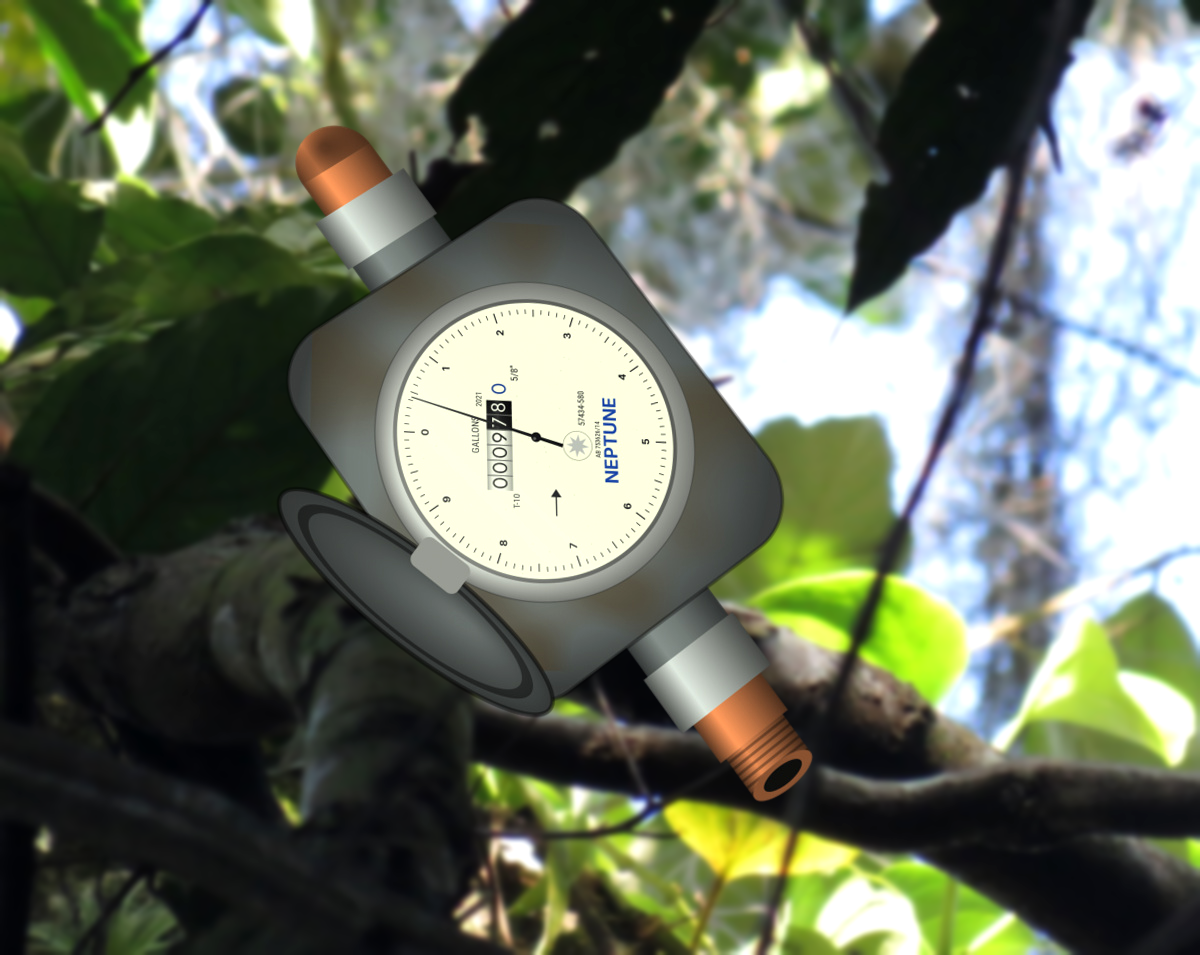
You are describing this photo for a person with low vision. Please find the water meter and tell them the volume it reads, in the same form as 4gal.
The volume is 9780.4gal
